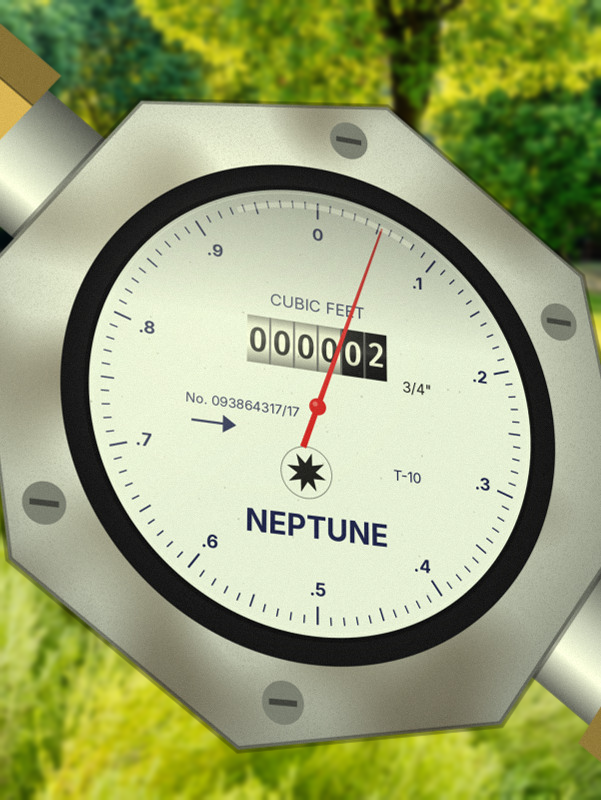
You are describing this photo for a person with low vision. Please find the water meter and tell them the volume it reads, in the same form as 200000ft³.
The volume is 2.05ft³
